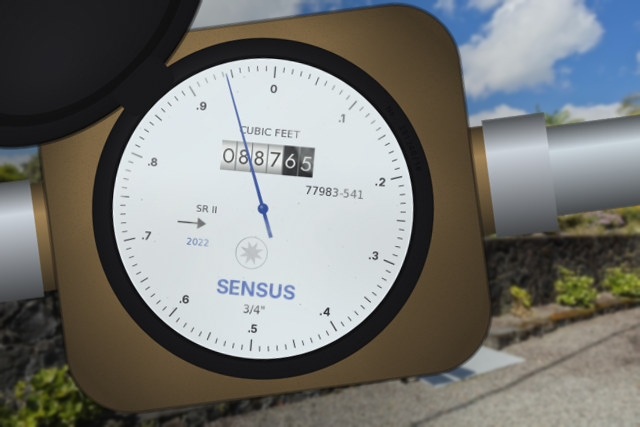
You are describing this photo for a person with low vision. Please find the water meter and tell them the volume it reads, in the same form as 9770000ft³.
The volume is 88764.94ft³
